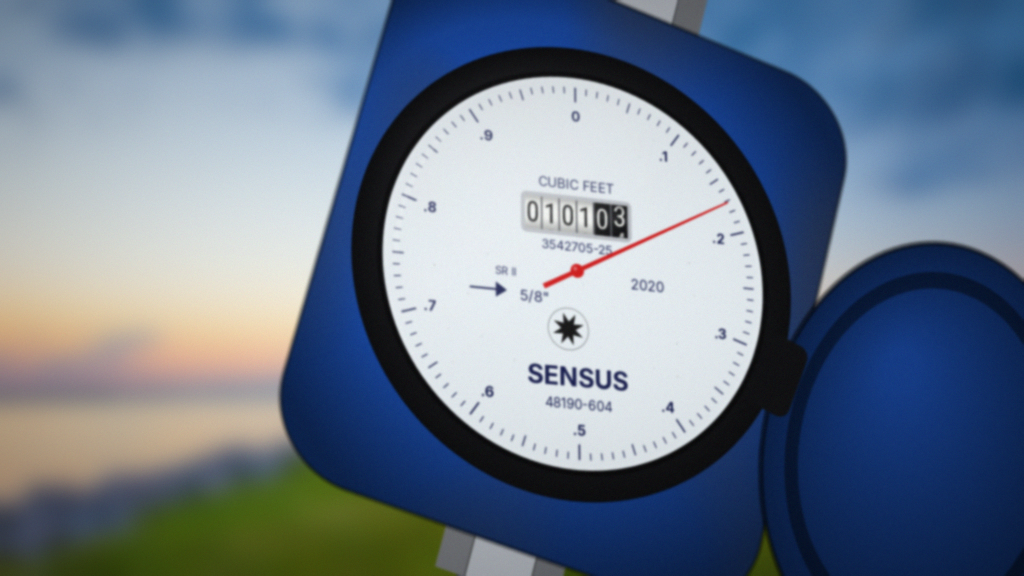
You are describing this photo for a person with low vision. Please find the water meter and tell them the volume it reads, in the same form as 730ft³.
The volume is 10103.17ft³
